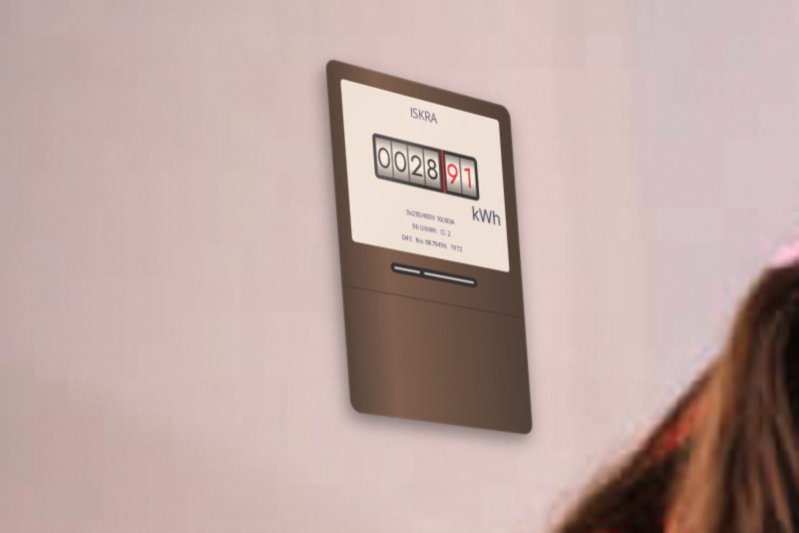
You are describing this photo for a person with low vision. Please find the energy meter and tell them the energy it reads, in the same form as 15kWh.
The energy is 28.91kWh
